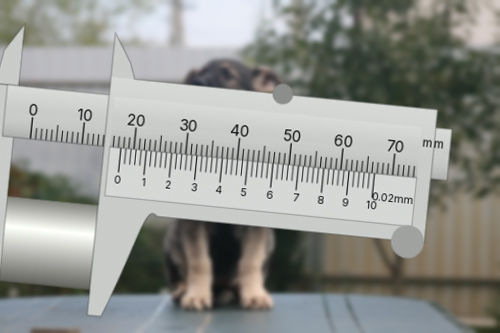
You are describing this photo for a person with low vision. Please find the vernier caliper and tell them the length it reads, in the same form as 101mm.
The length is 17.5mm
